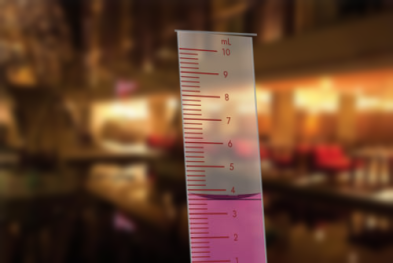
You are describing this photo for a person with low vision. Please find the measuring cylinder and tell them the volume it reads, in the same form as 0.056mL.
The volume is 3.6mL
